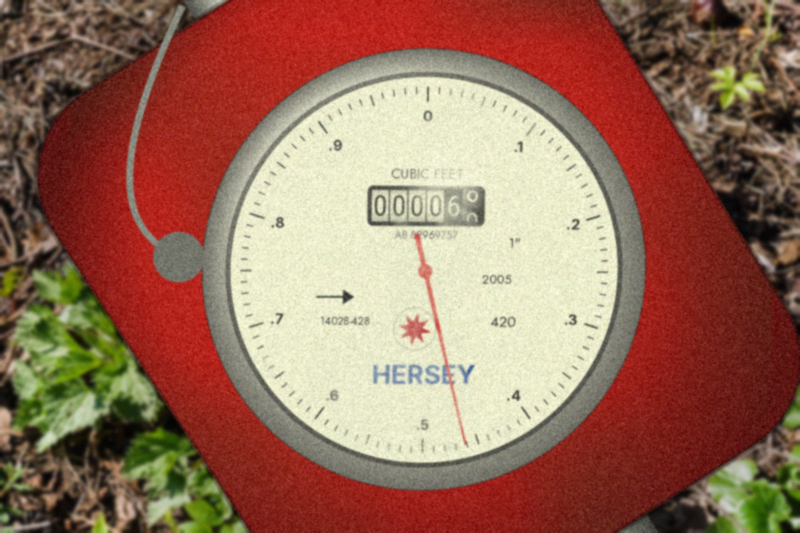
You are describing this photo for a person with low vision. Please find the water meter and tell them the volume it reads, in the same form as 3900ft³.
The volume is 68.46ft³
